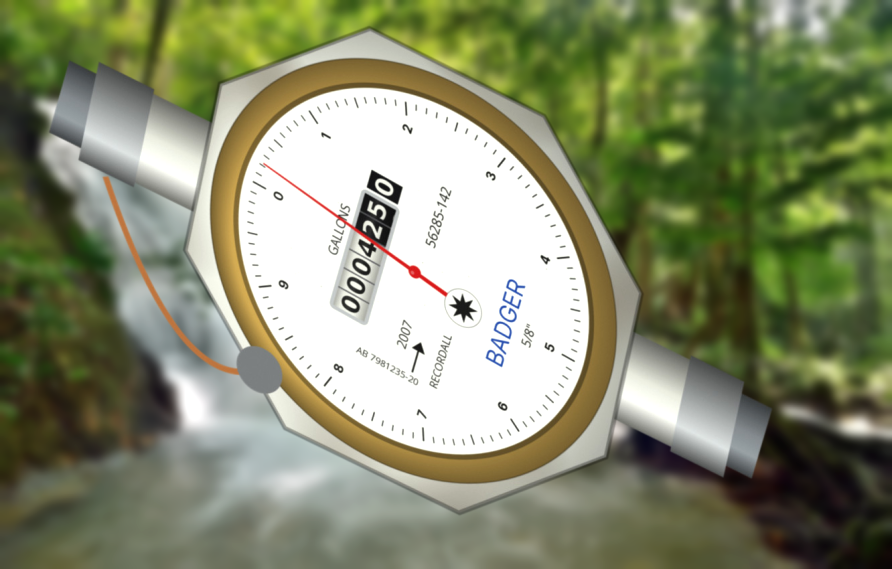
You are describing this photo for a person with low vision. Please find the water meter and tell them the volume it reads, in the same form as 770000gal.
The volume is 4250.2gal
